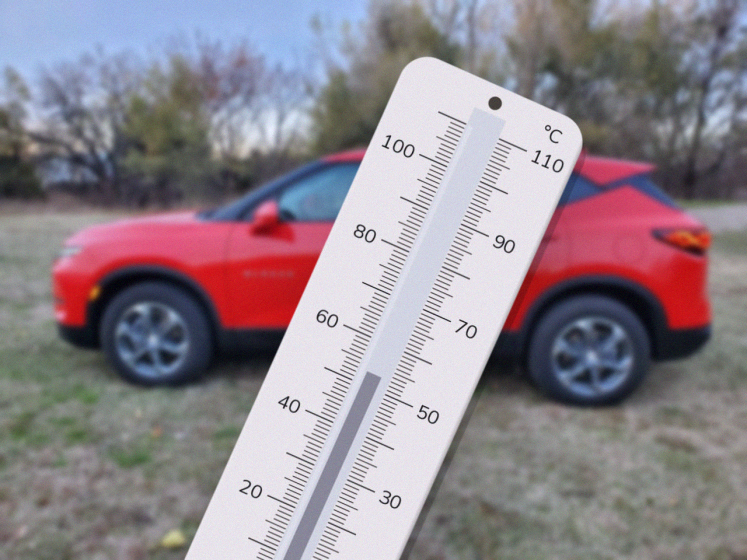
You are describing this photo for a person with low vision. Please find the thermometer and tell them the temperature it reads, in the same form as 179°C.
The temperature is 53°C
